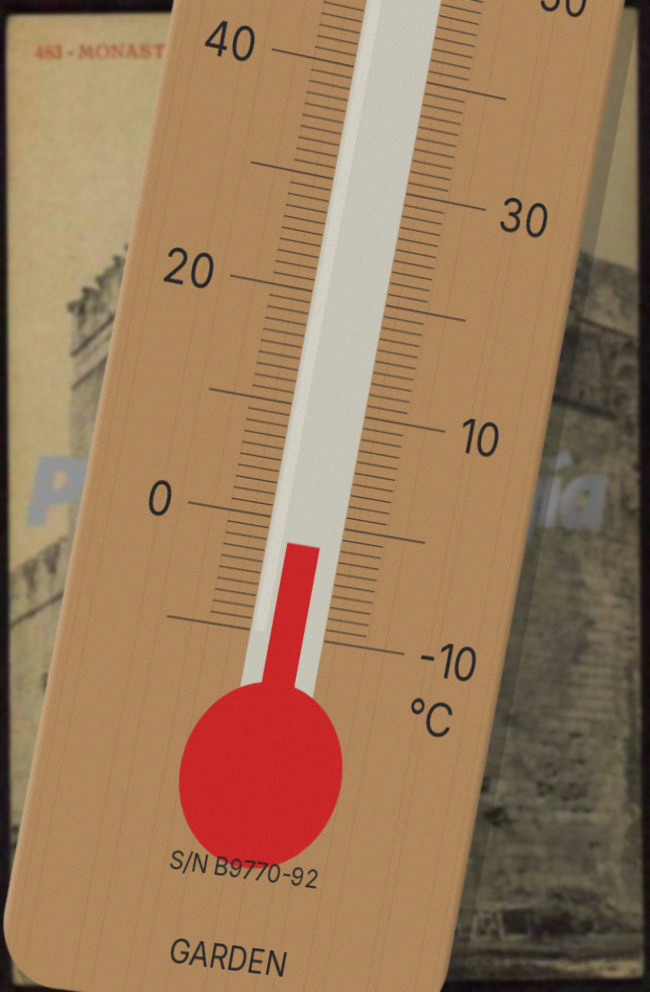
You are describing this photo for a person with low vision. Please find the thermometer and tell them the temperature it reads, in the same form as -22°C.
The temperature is -2°C
